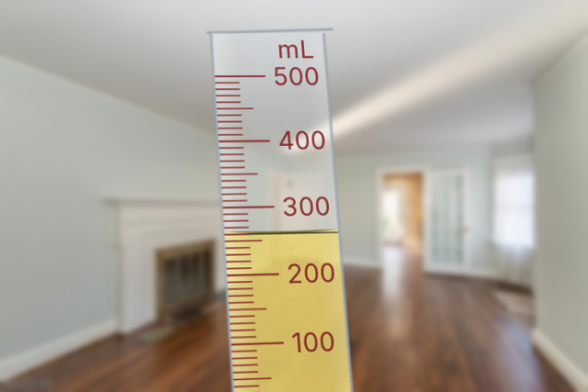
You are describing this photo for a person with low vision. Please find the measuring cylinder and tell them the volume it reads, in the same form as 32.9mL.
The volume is 260mL
